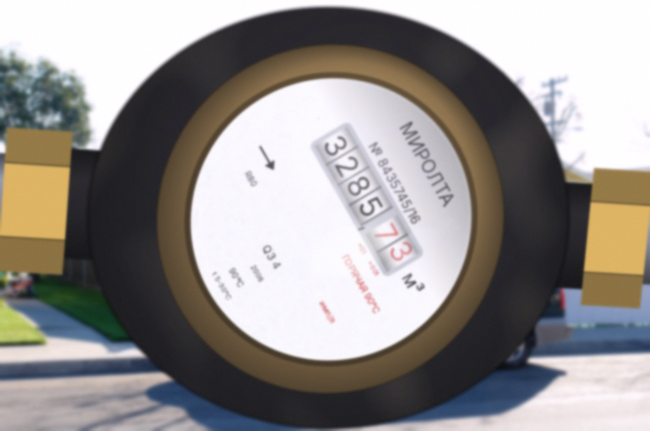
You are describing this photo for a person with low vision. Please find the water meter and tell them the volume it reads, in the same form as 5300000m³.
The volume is 3285.73m³
